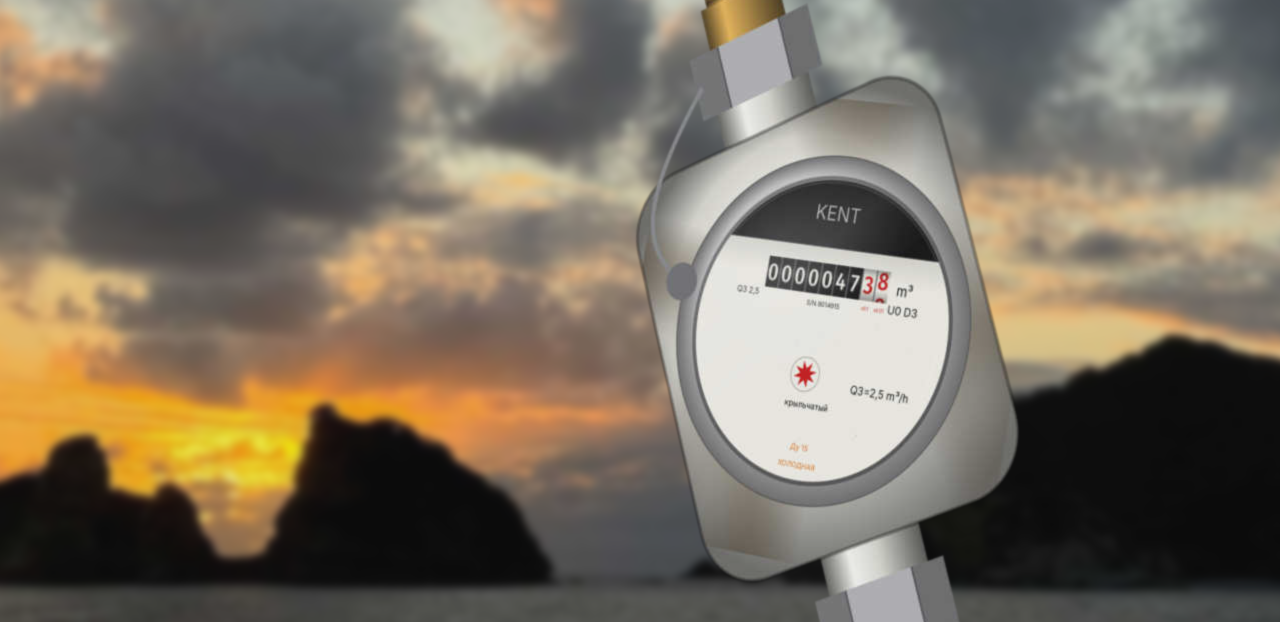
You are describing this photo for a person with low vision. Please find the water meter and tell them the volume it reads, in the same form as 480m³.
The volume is 47.38m³
